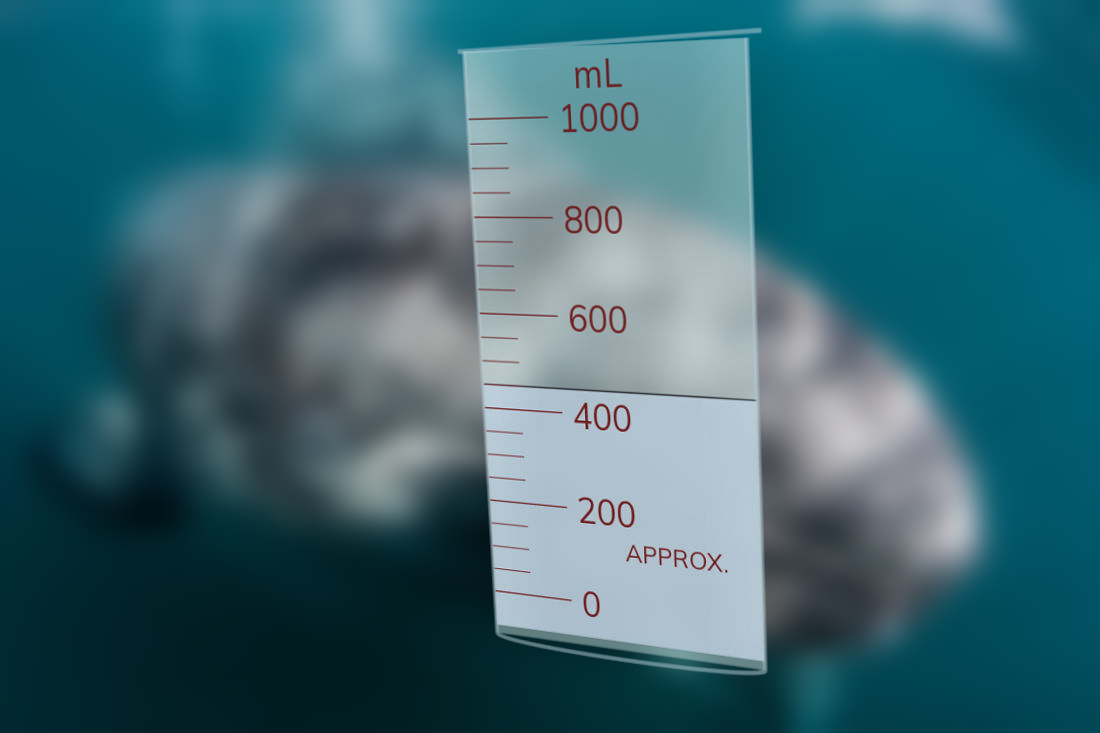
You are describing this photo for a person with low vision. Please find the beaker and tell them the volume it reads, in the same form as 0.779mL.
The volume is 450mL
